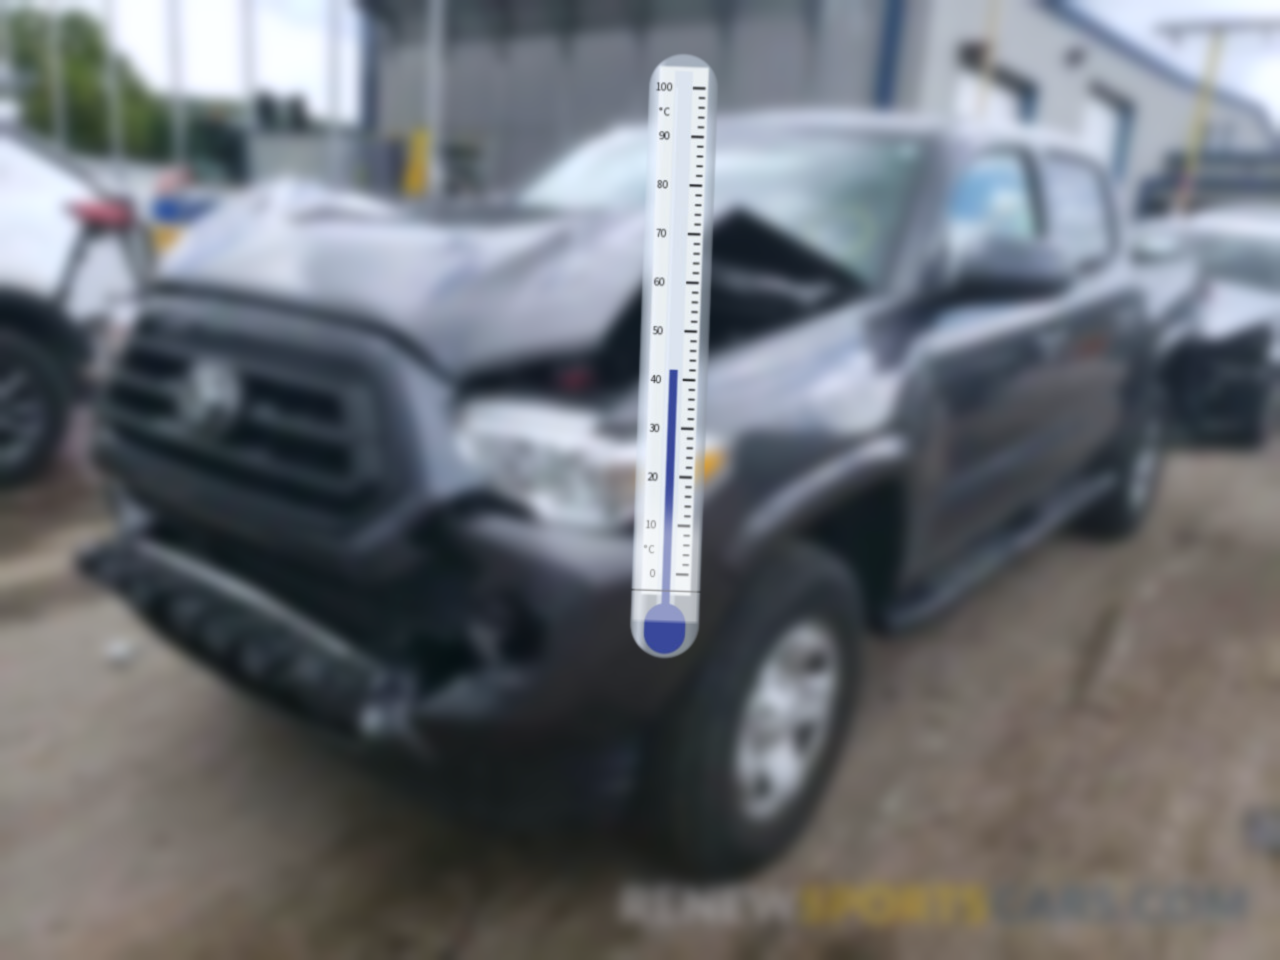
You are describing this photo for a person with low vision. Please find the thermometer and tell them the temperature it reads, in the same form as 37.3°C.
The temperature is 42°C
